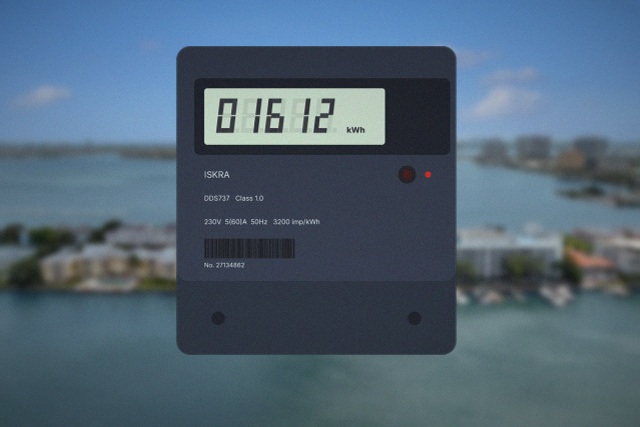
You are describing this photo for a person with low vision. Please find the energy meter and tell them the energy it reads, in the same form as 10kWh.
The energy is 1612kWh
